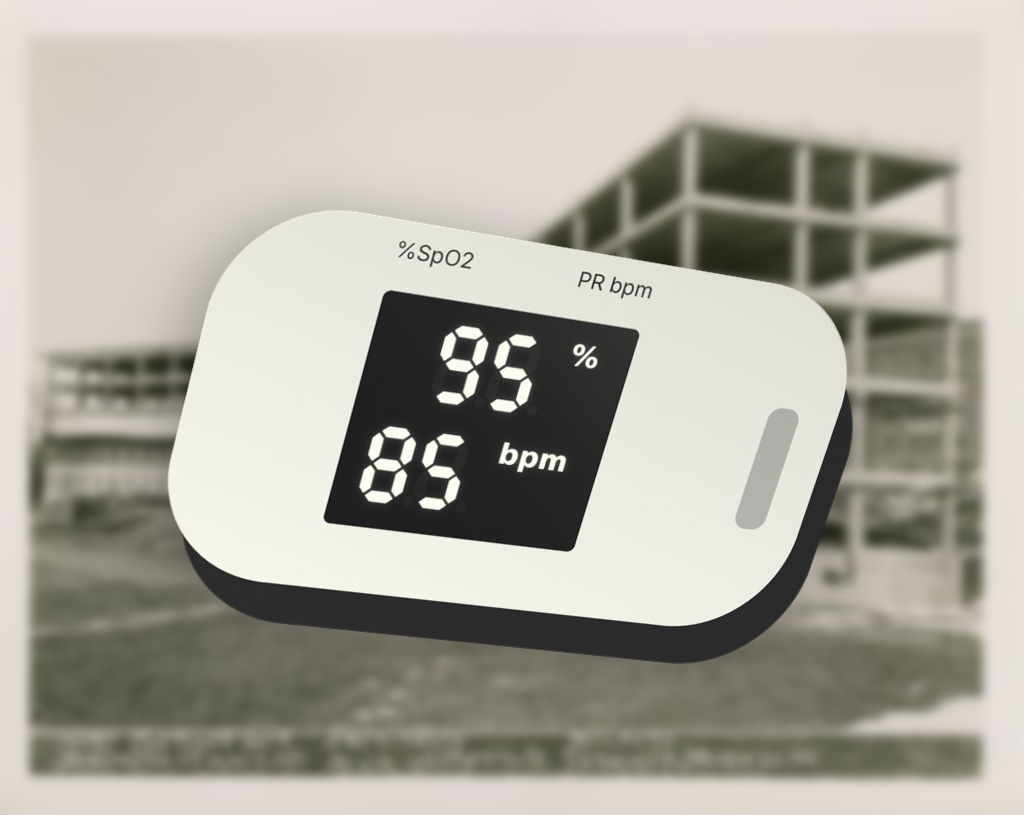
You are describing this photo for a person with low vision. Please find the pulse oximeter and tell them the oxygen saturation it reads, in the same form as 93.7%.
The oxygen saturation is 95%
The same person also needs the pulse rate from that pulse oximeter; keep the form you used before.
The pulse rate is 85bpm
